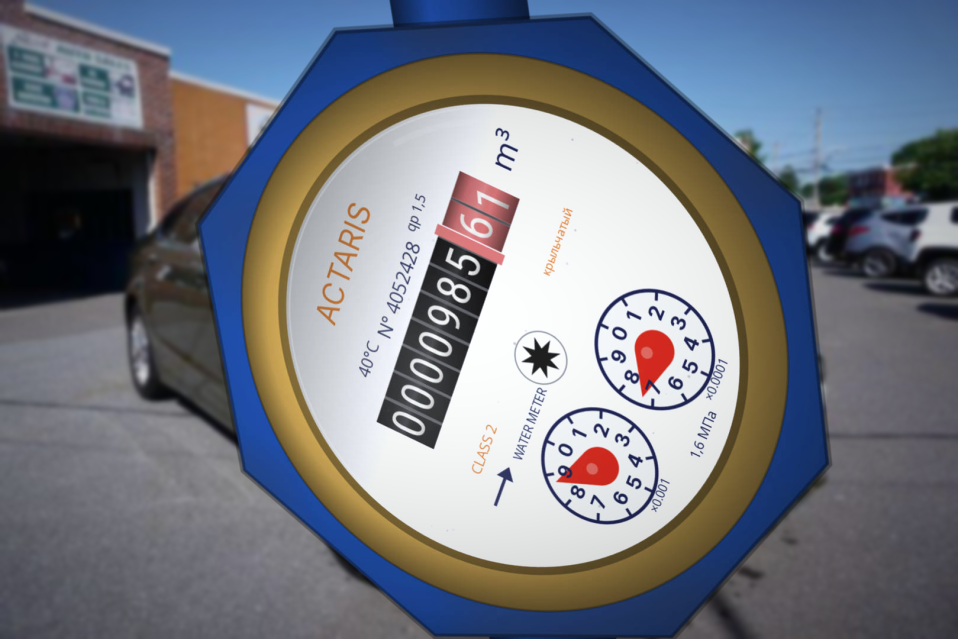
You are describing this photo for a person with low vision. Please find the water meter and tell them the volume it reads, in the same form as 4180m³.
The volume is 985.6087m³
